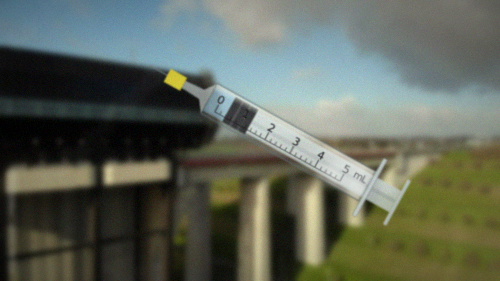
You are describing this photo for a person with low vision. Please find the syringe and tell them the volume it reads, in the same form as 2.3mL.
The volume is 0.4mL
